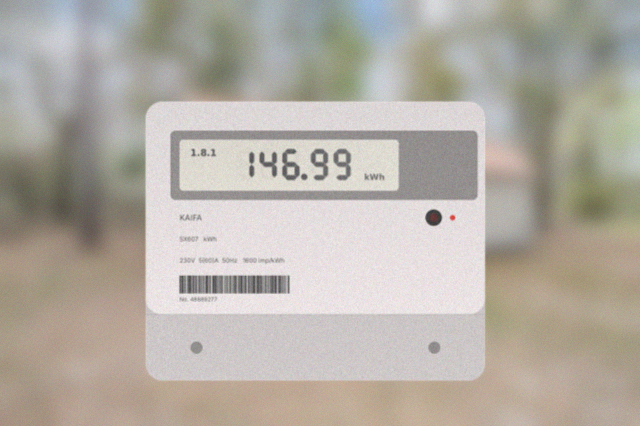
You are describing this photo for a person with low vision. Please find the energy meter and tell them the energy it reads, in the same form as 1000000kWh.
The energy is 146.99kWh
